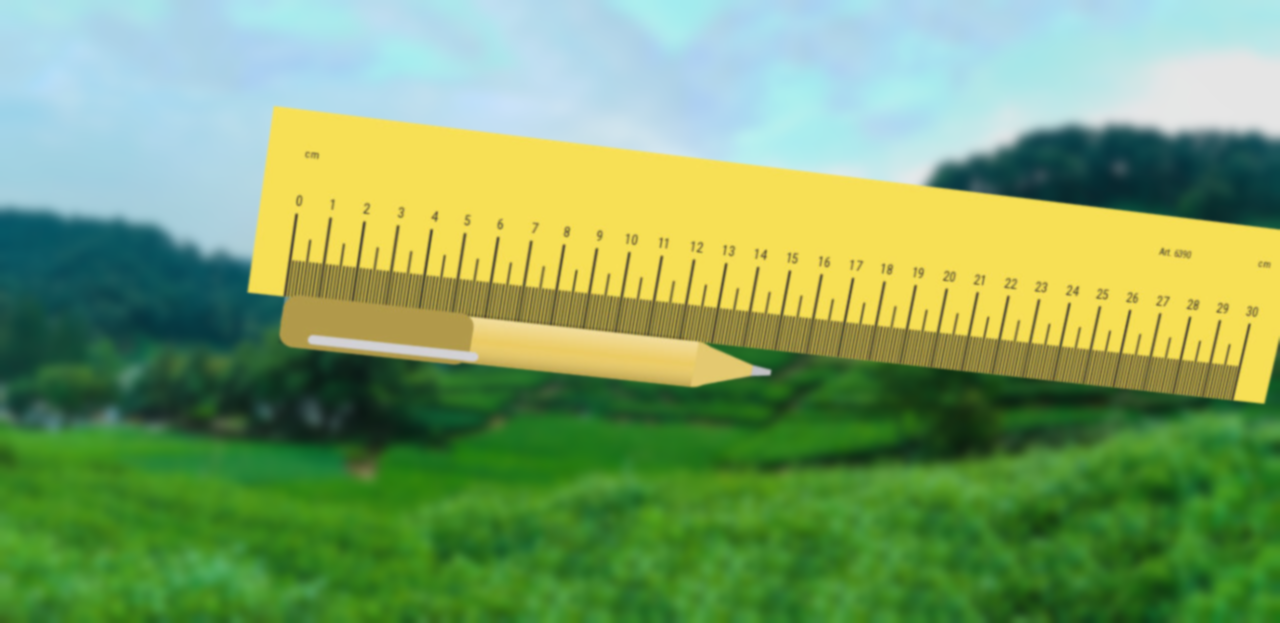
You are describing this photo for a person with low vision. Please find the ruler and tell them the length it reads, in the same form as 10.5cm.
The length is 15cm
